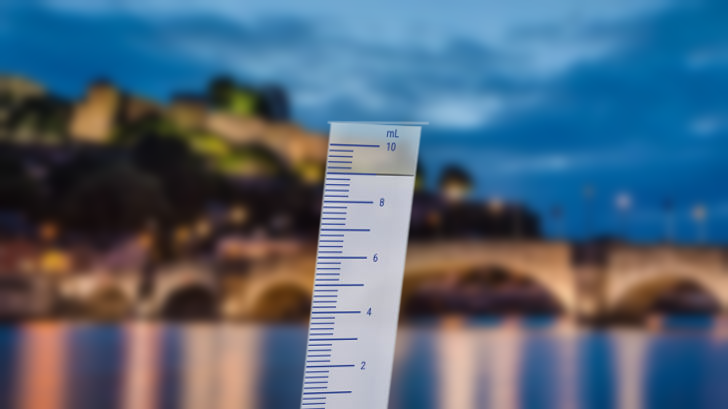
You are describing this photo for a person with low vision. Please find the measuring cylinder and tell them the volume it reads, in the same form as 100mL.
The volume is 9mL
